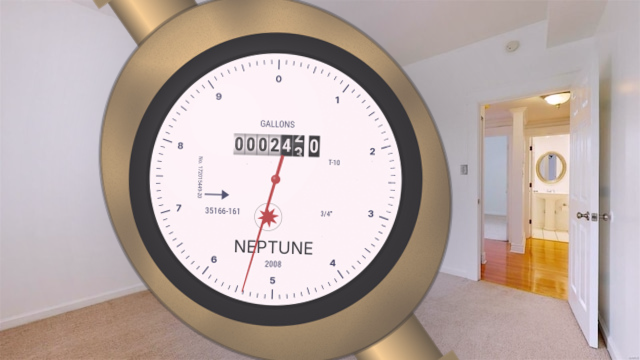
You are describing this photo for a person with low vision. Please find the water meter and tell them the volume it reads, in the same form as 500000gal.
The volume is 2425.4gal
